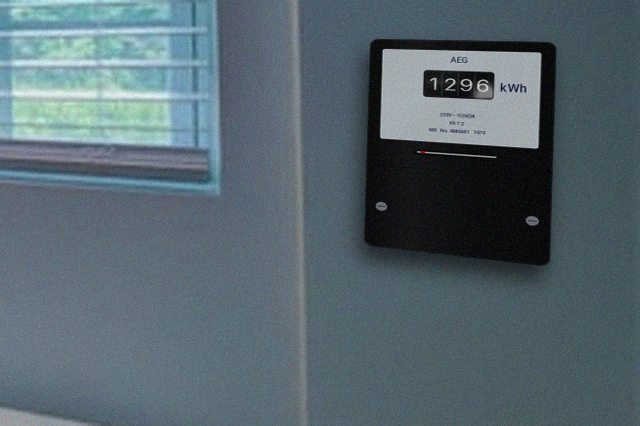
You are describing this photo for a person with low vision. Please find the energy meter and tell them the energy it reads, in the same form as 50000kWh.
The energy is 1296kWh
